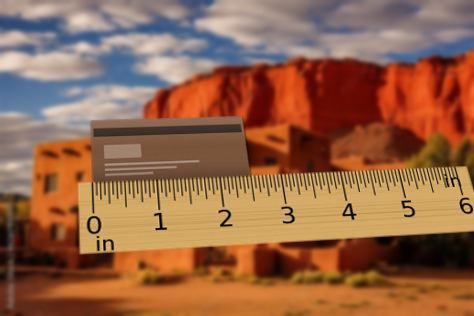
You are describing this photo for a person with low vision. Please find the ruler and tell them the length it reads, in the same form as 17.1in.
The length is 2.5in
